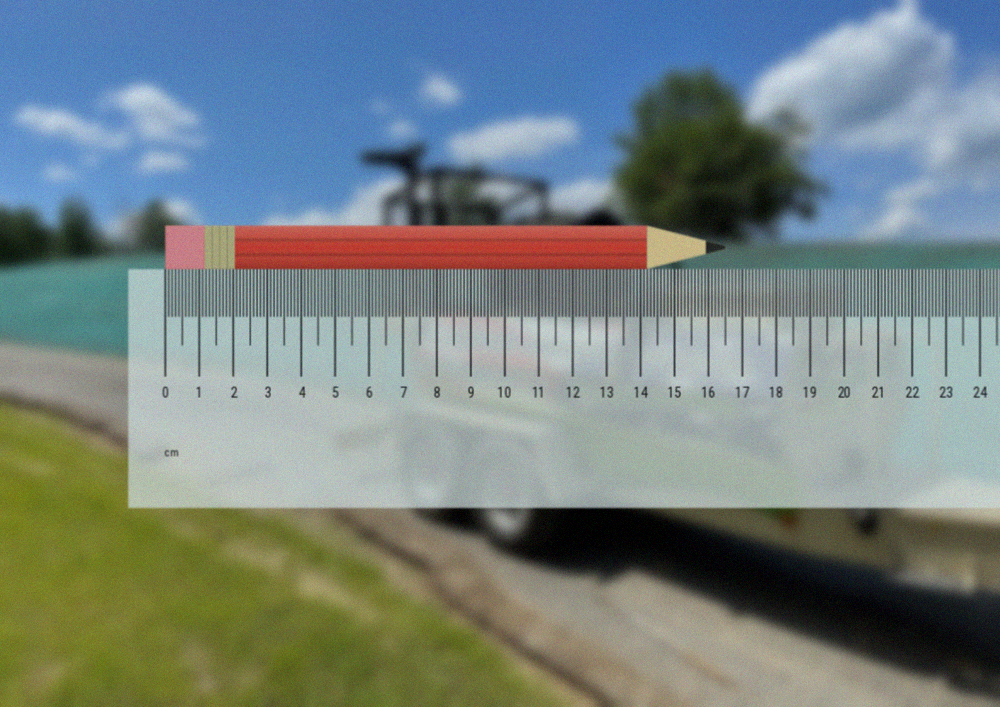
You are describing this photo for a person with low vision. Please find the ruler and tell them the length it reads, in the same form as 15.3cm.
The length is 16.5cm
